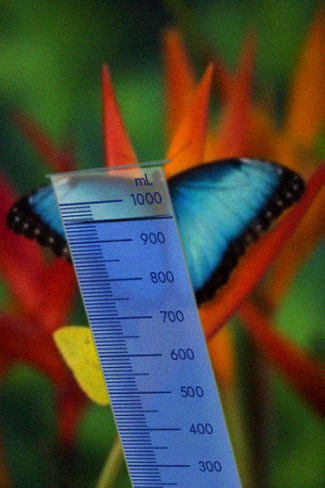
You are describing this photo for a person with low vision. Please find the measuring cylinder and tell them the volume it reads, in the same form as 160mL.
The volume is 950mL
